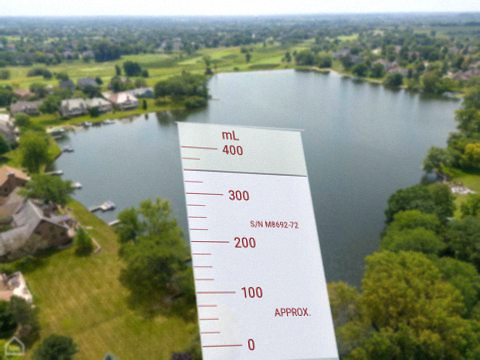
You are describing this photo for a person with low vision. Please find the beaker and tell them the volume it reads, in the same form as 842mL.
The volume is 350mL
